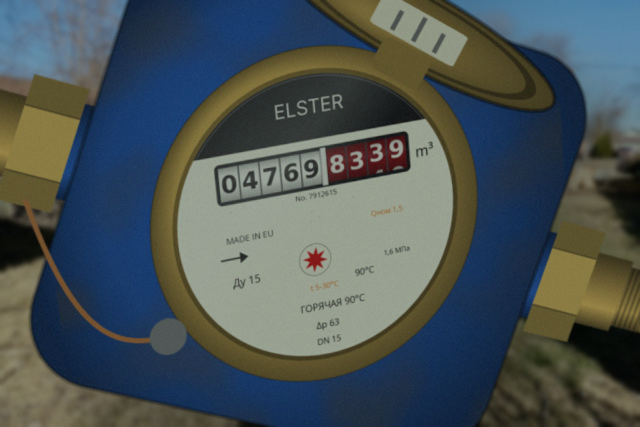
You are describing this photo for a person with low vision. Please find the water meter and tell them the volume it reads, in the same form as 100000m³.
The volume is 4769.8339m³
